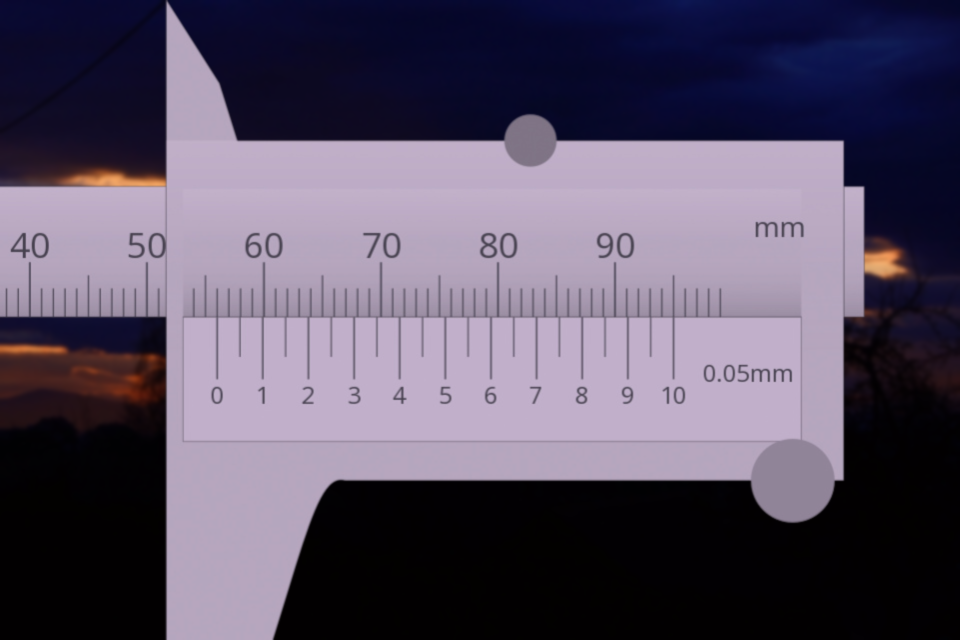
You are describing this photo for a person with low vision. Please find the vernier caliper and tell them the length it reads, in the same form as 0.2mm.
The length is 56.0mm
